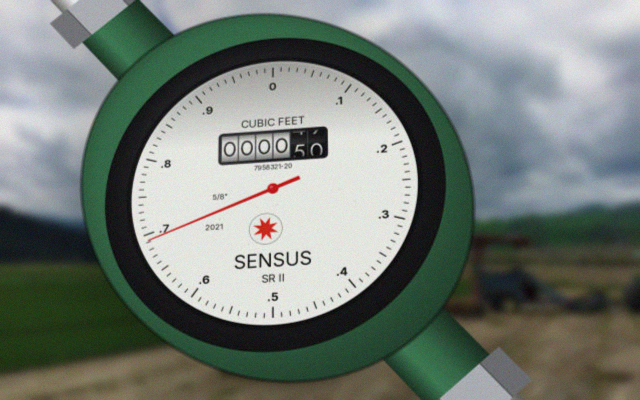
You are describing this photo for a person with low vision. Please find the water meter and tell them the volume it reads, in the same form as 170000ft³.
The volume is 49.69ft³
